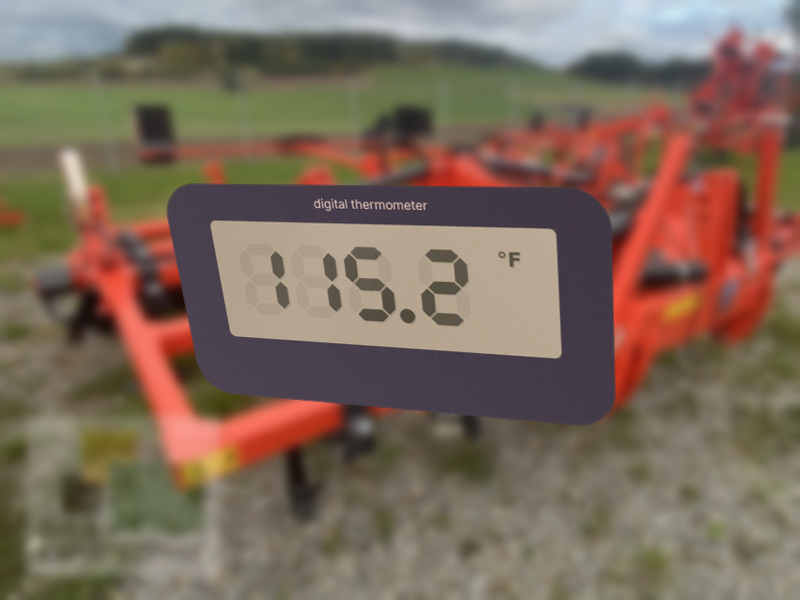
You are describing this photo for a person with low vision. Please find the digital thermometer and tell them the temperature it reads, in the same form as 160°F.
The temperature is 115.2°F
